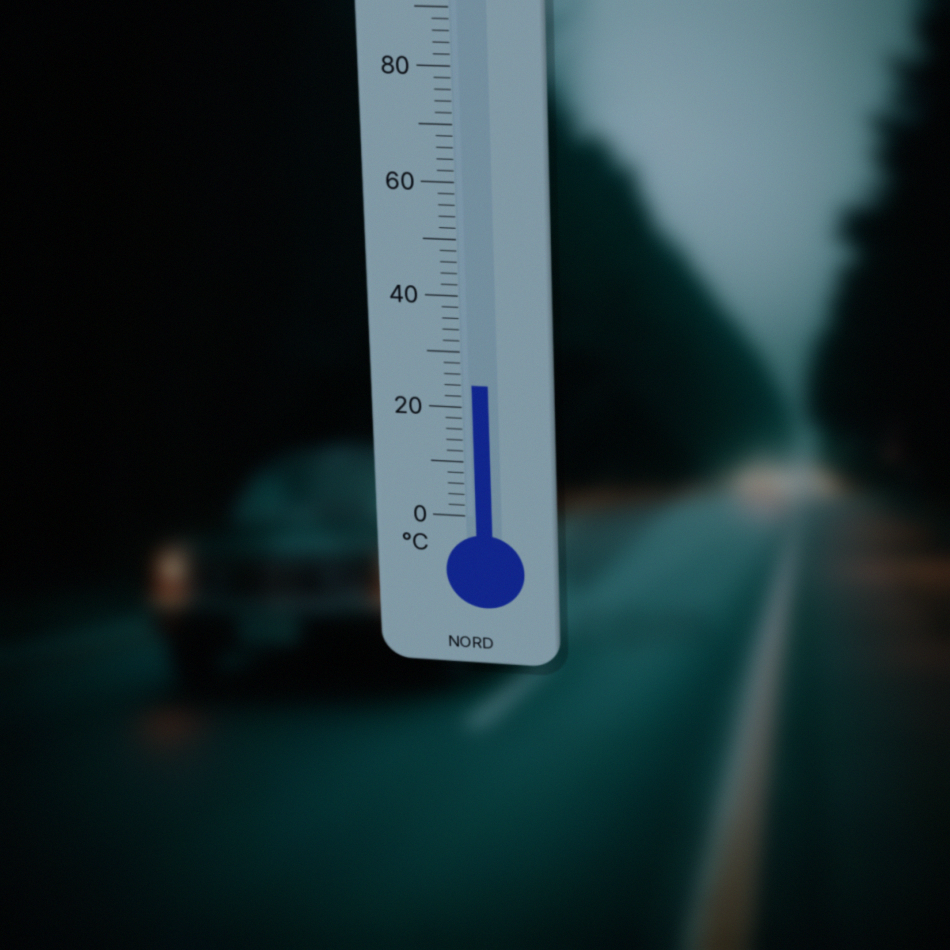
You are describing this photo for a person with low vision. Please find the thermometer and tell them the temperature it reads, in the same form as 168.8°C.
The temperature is 24°C
